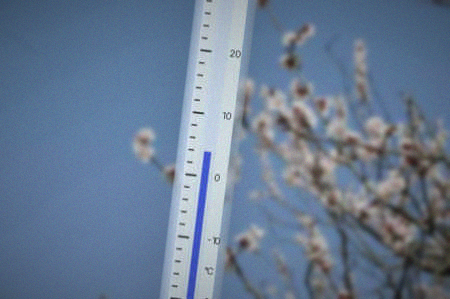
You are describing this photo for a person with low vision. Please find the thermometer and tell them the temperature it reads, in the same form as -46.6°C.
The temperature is 4°C
